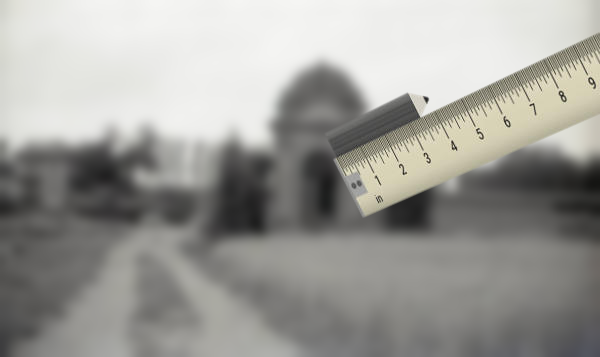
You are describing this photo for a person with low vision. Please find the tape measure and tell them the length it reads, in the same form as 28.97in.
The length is 4in
